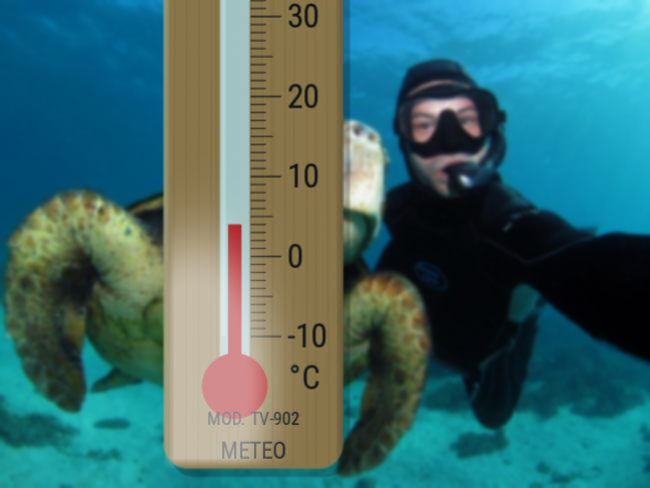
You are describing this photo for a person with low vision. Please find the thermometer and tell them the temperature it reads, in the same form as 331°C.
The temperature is 4°C
